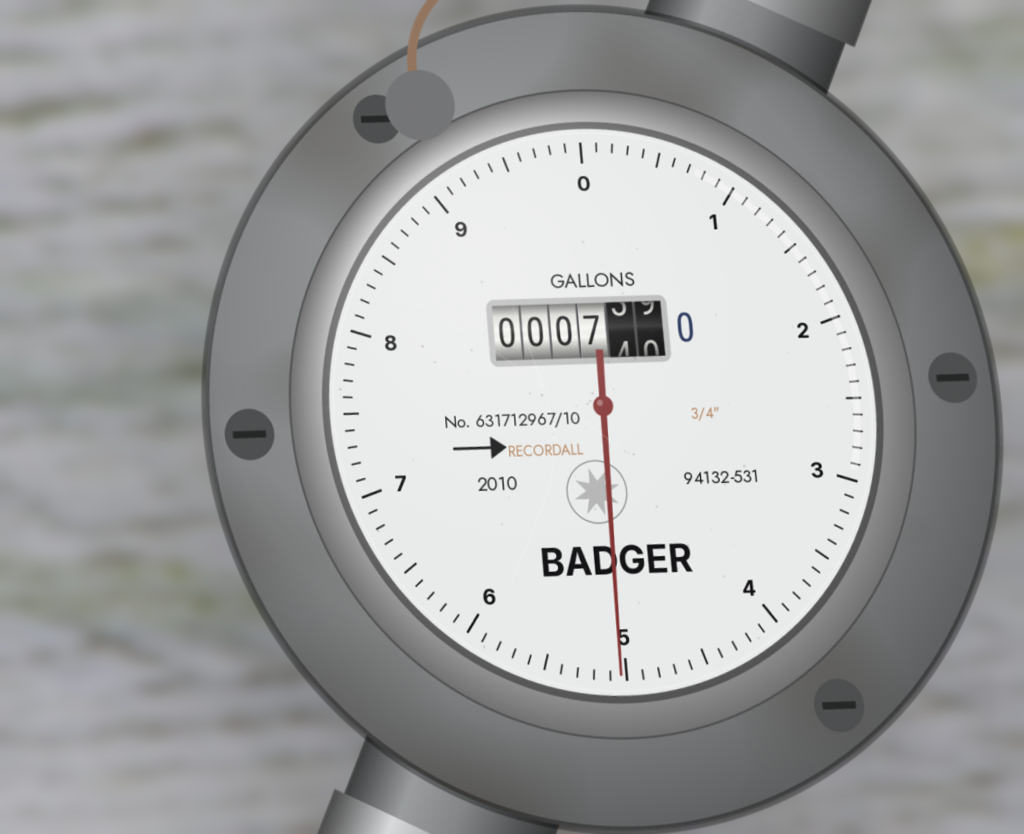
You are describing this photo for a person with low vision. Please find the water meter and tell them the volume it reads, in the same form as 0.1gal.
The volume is 7395.0gal
